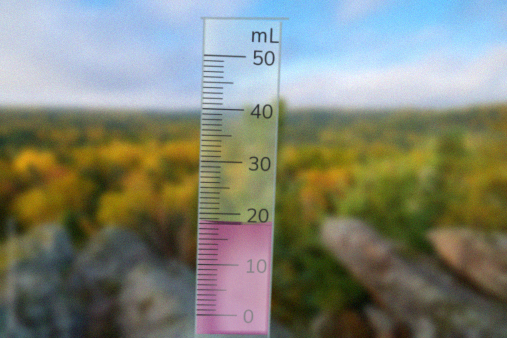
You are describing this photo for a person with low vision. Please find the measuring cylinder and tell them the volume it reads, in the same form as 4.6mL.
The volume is 18mL
